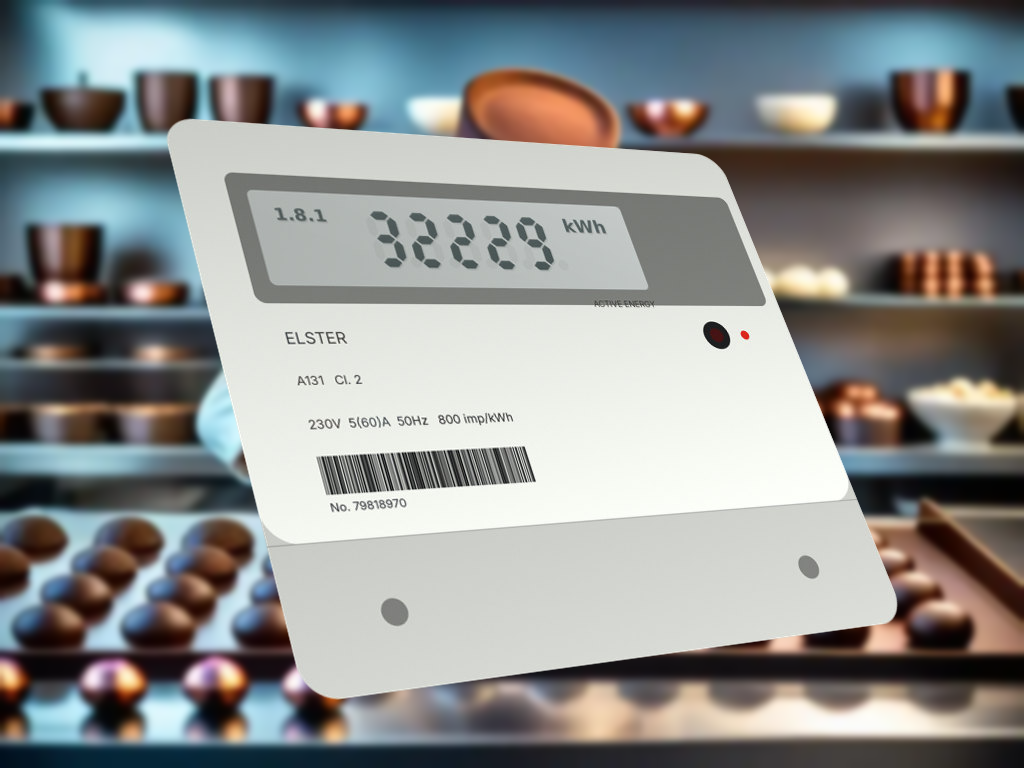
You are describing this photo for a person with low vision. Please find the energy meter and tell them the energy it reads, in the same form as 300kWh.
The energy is 32229kWh
